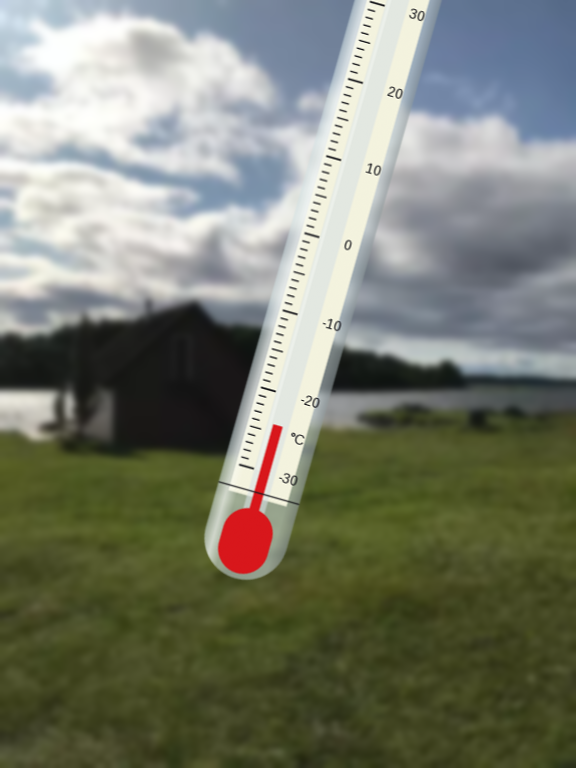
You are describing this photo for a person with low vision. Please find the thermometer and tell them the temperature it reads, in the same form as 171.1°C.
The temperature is -24°C
